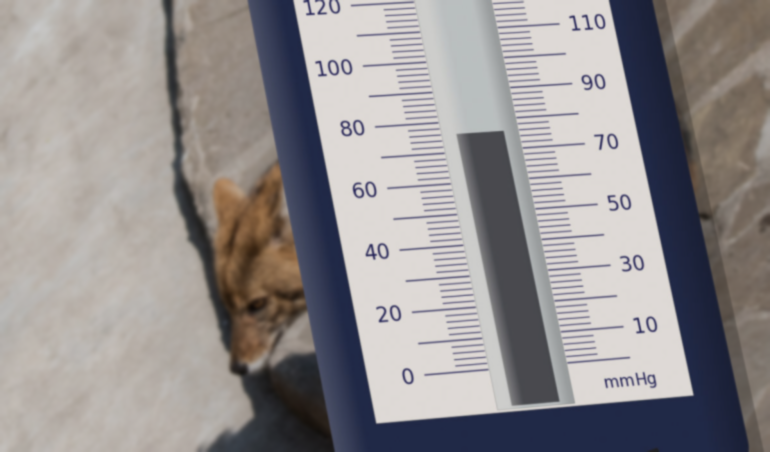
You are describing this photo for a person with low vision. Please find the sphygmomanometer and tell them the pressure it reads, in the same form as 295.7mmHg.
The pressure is 76mmHg
